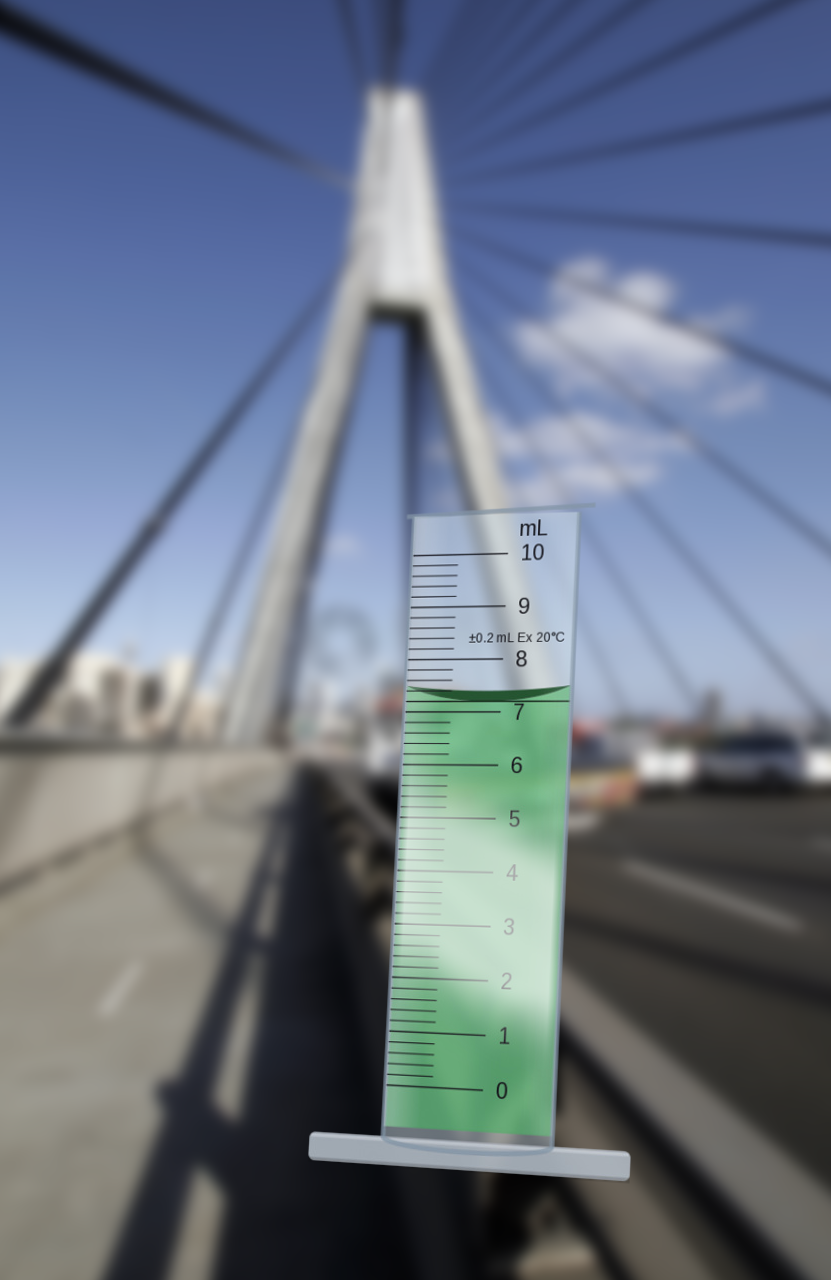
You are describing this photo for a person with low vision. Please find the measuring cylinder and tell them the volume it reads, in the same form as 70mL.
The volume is 7.2mL
